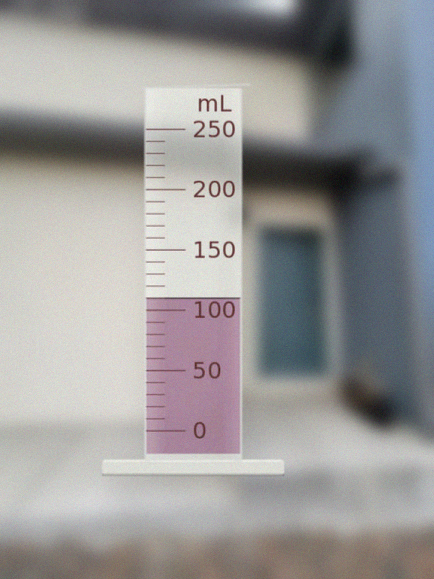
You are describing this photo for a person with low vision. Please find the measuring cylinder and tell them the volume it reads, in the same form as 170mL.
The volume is 110mL
